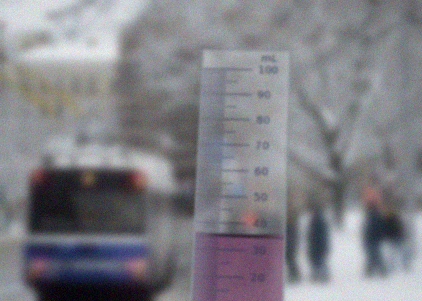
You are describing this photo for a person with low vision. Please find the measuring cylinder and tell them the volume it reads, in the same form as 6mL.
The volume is 35mL
